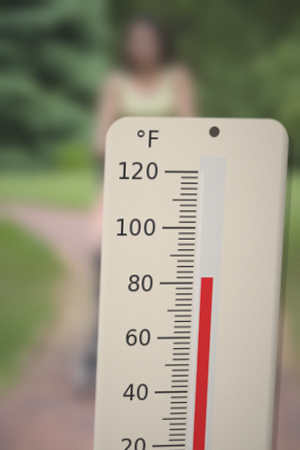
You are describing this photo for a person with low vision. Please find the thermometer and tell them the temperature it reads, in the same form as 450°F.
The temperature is 82°F
